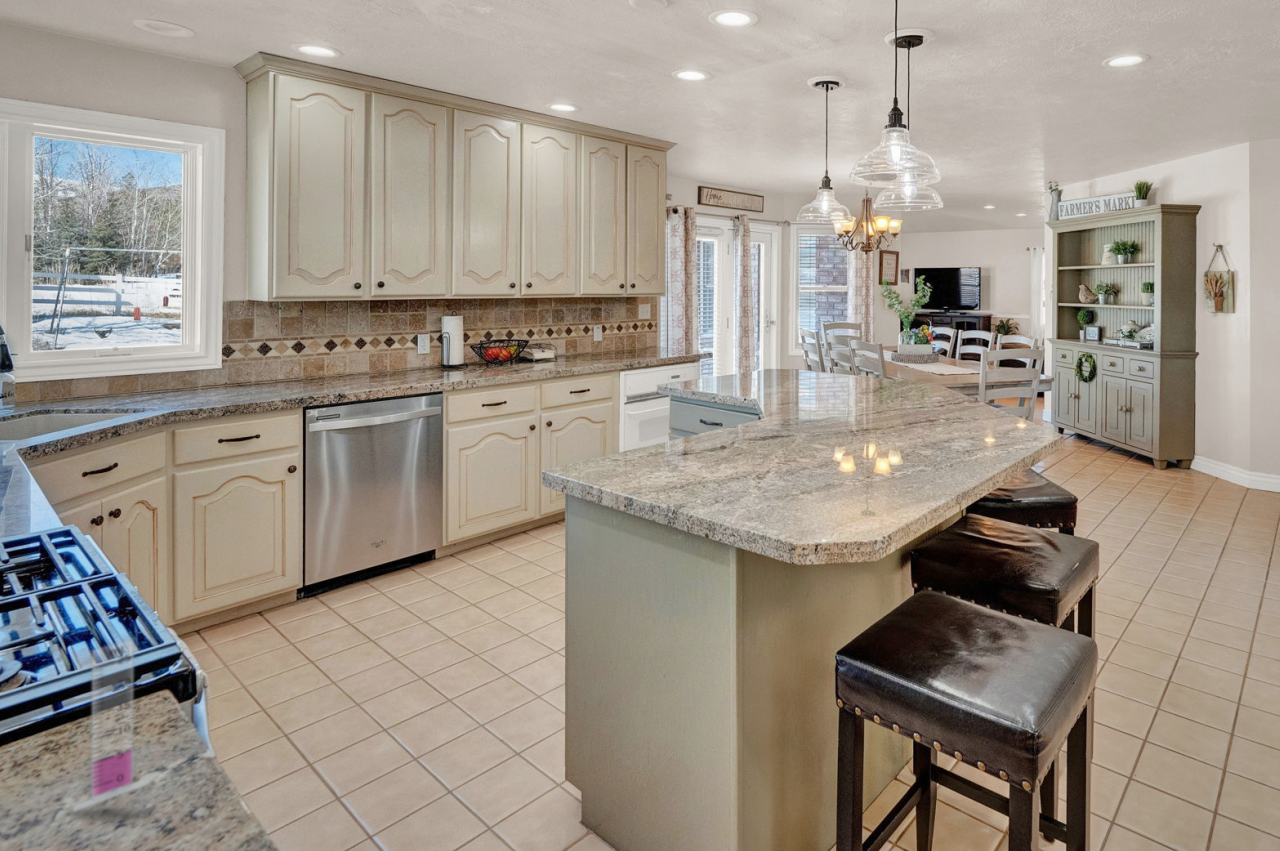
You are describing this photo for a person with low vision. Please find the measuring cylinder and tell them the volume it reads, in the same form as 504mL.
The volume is 5mL
